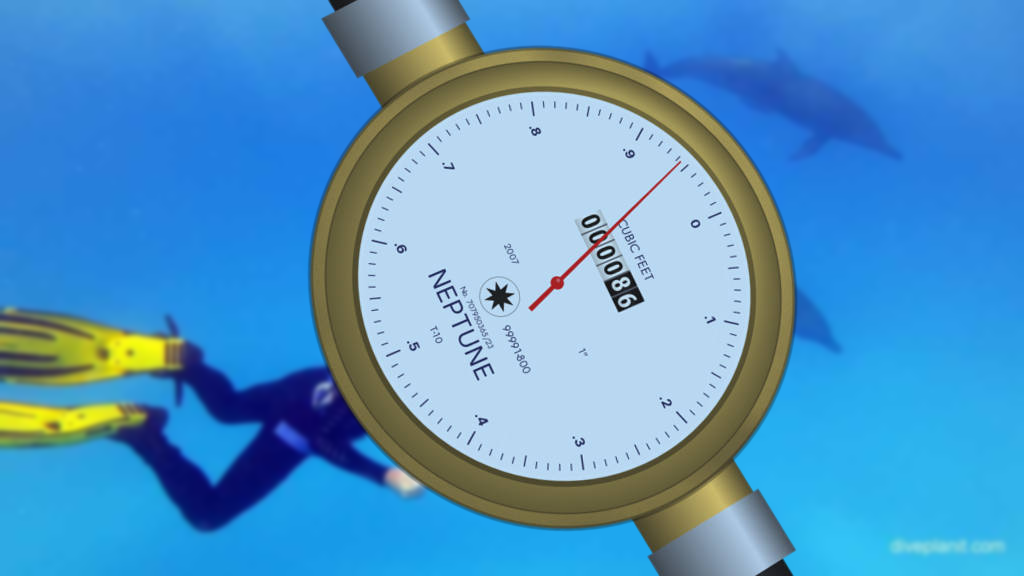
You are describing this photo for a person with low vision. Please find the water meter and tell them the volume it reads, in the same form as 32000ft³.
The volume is 85.94ft³
